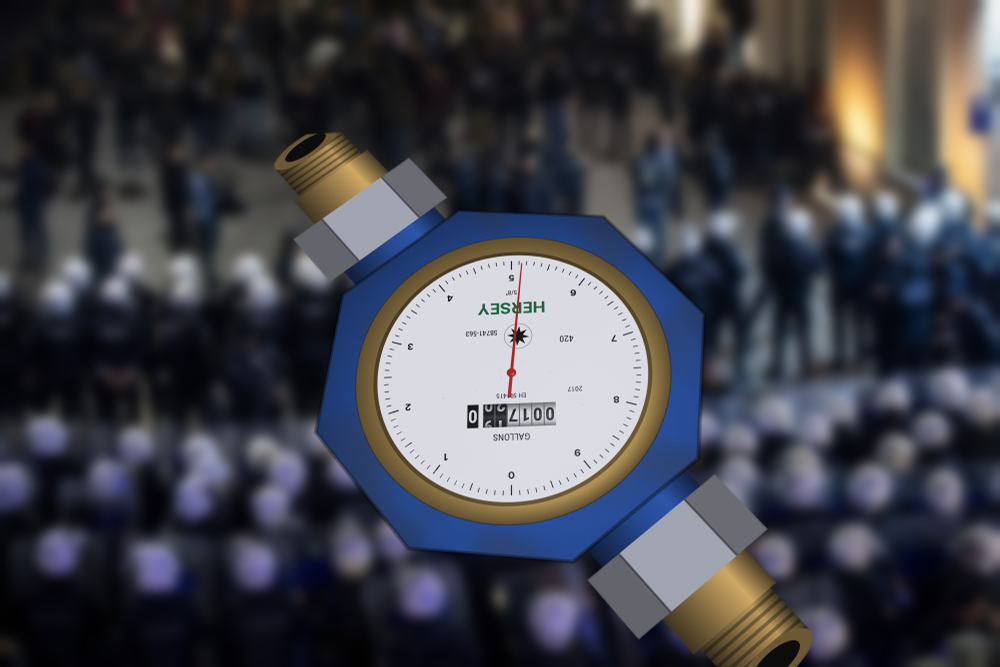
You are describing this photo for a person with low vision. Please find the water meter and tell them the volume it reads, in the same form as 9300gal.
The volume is 17195.1gal
